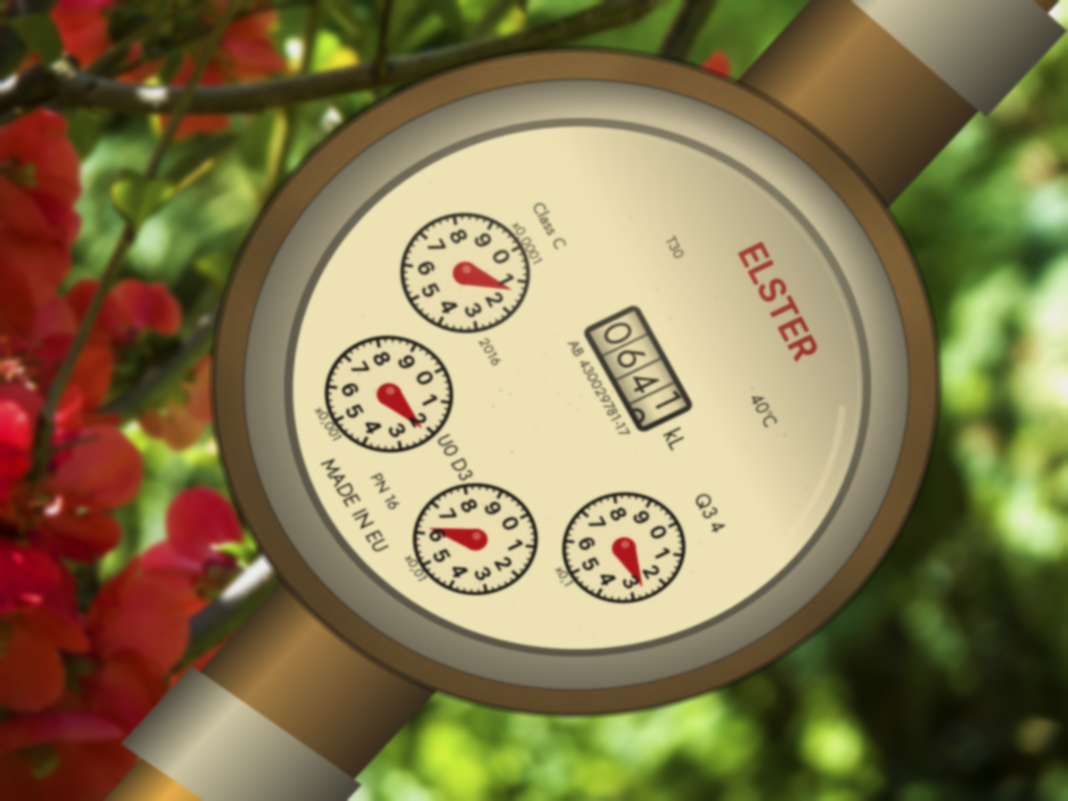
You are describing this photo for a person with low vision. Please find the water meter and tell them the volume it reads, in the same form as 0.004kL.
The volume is 641.2621kL
